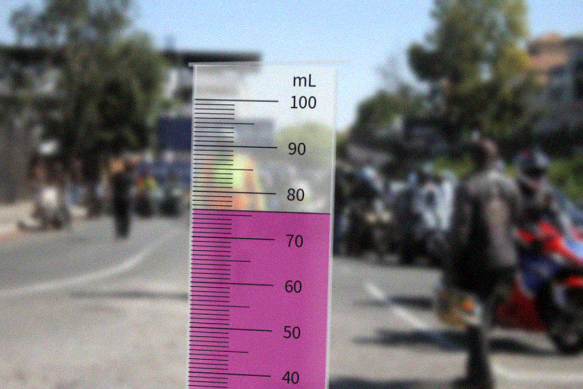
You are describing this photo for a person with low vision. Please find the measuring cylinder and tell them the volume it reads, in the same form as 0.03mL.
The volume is 76mL
